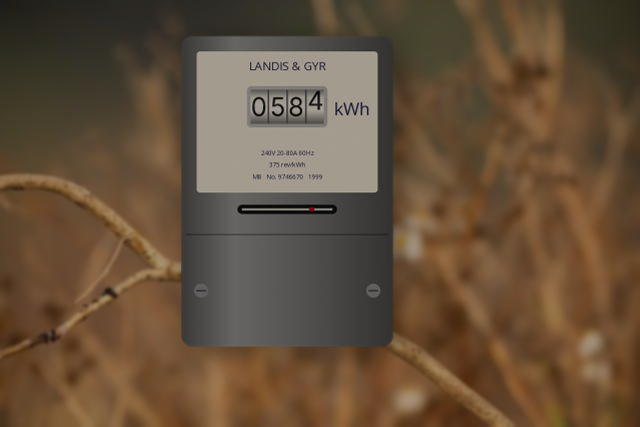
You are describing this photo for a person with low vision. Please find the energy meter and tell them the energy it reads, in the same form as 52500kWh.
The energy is 584kWh
